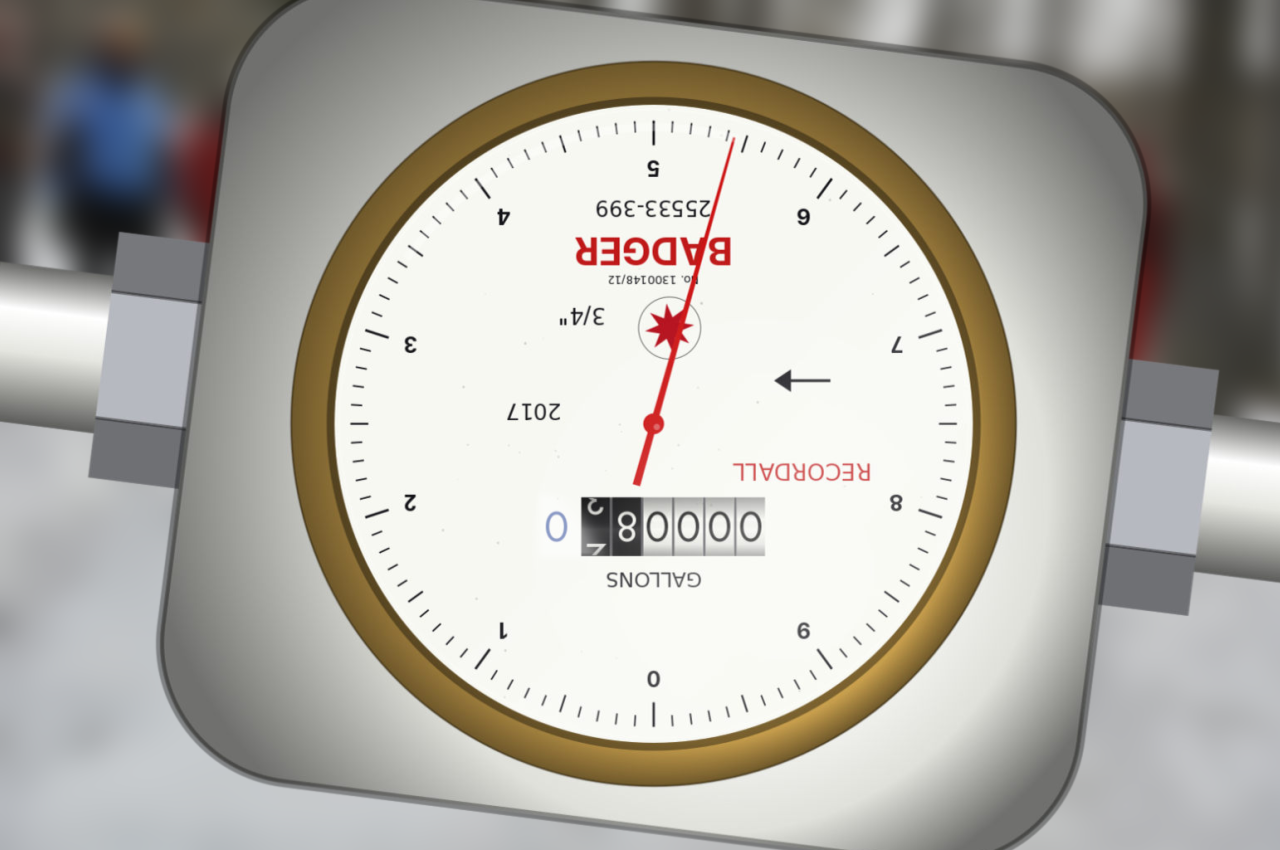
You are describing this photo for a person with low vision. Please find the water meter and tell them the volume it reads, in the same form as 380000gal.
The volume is 825.4gal
